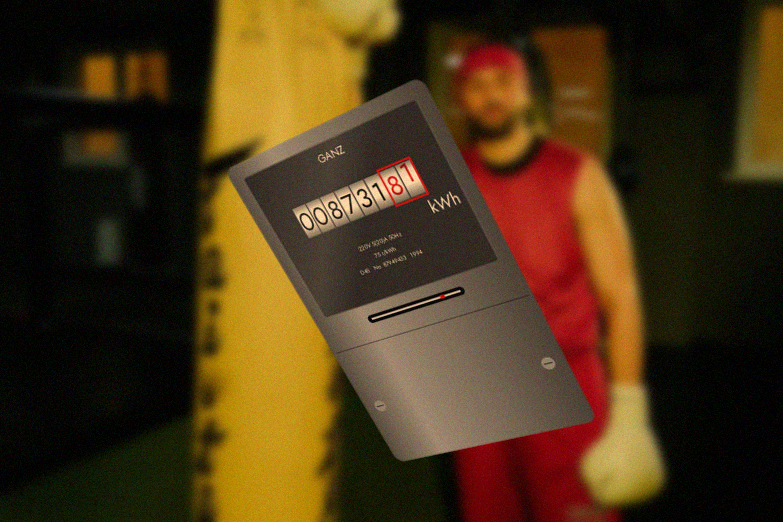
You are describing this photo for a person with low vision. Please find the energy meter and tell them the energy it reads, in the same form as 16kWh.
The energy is 8731.81kWh
